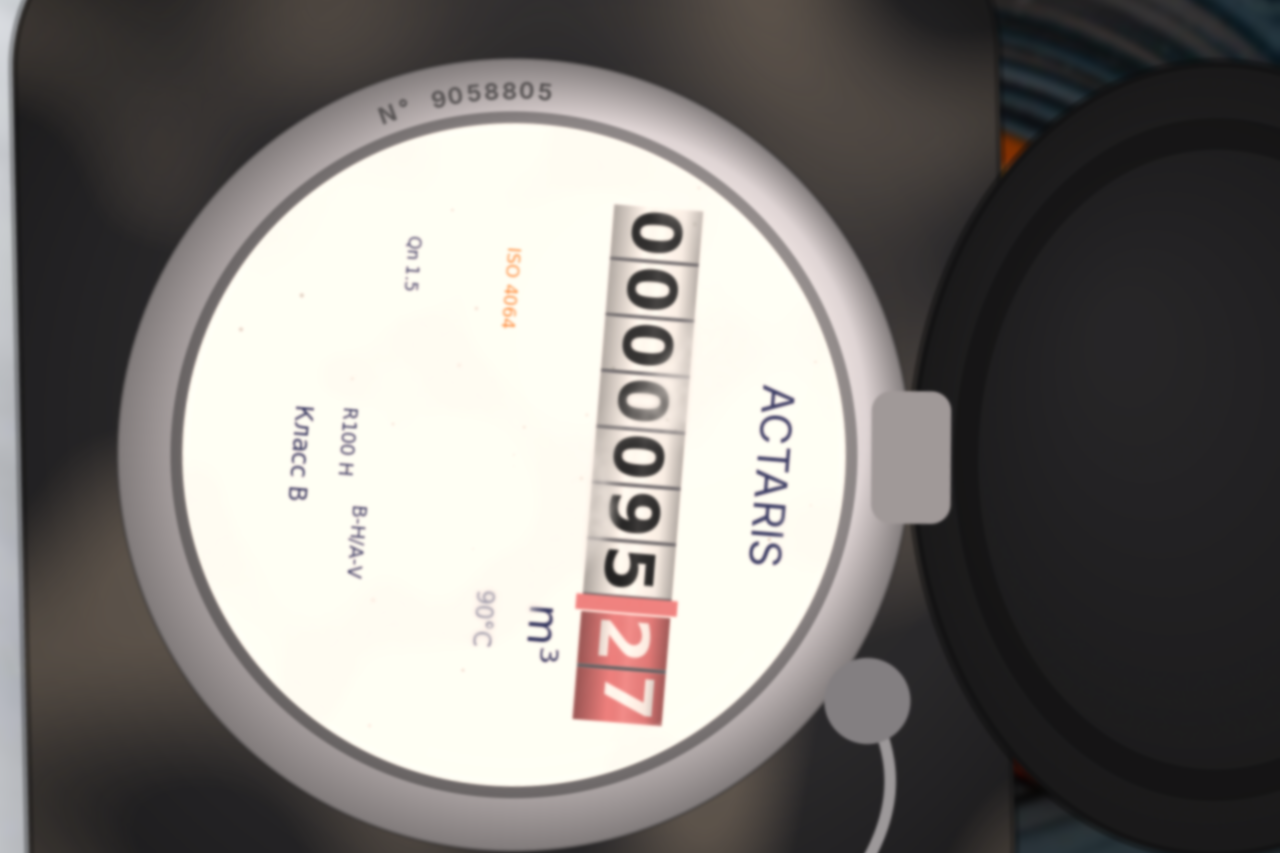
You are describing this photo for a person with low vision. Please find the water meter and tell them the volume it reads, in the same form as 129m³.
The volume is 95.27m³
